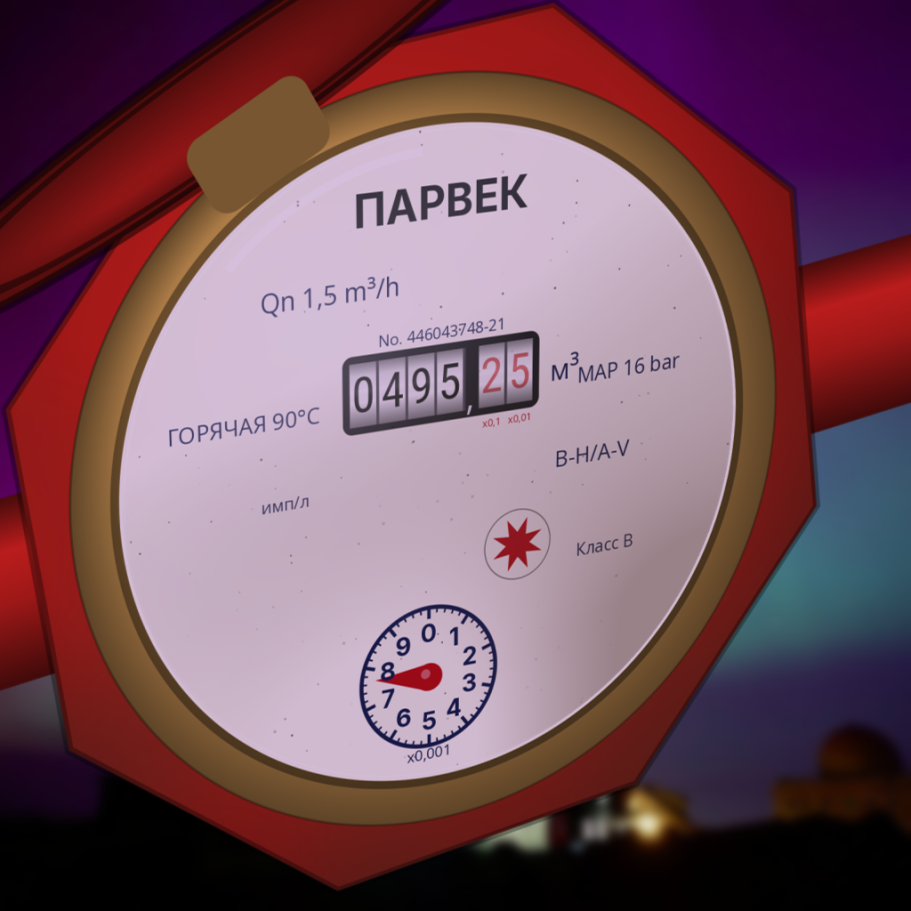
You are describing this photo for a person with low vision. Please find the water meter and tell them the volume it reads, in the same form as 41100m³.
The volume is 495.257m³
